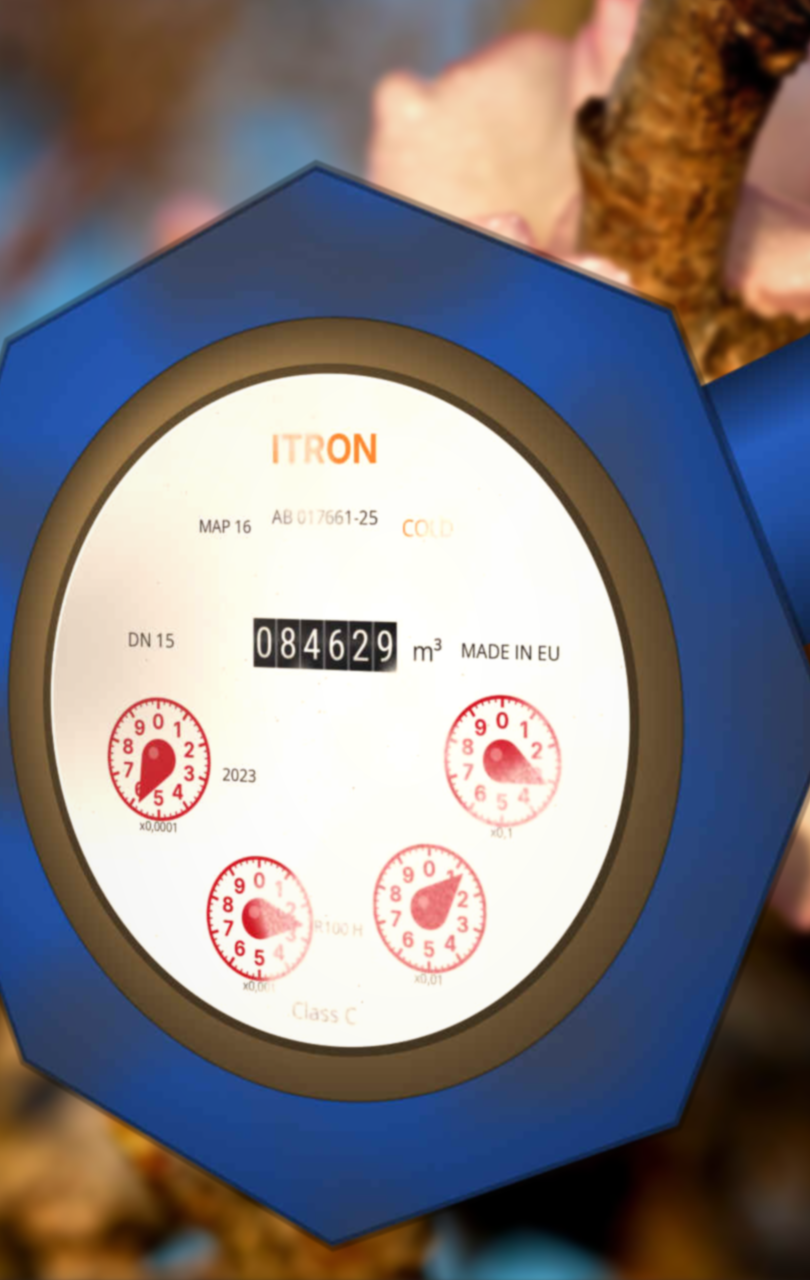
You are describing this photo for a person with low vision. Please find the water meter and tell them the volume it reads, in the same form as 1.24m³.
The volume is 84629.3125m³
